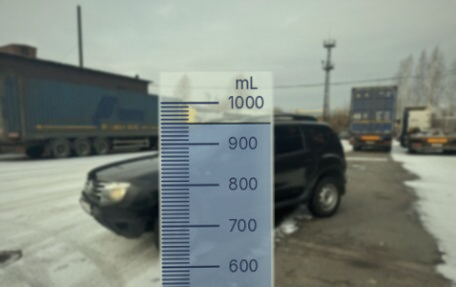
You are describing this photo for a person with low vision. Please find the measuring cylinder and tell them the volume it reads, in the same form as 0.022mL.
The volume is 950mL
